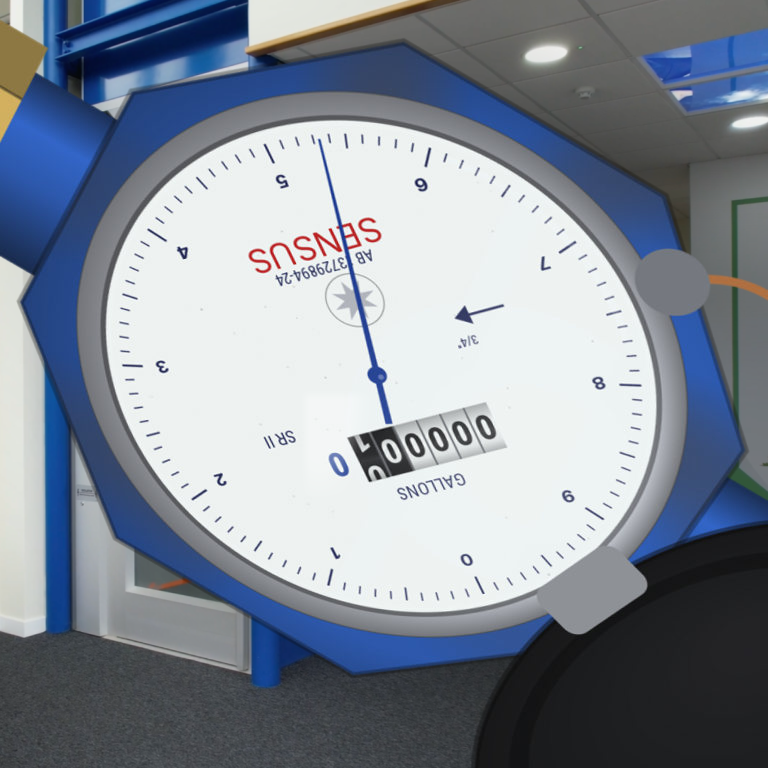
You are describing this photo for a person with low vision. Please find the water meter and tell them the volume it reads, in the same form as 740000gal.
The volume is 5.3gal
